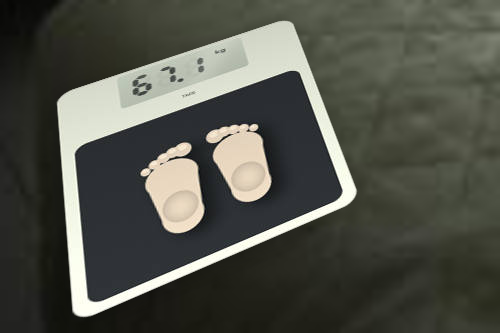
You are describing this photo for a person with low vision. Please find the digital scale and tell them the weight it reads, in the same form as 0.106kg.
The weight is 67.1kg
